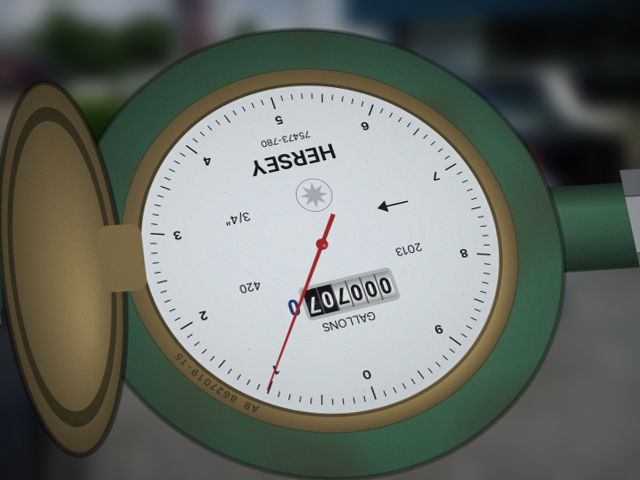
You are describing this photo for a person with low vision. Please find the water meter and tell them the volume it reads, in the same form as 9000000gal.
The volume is 7071.0gal
